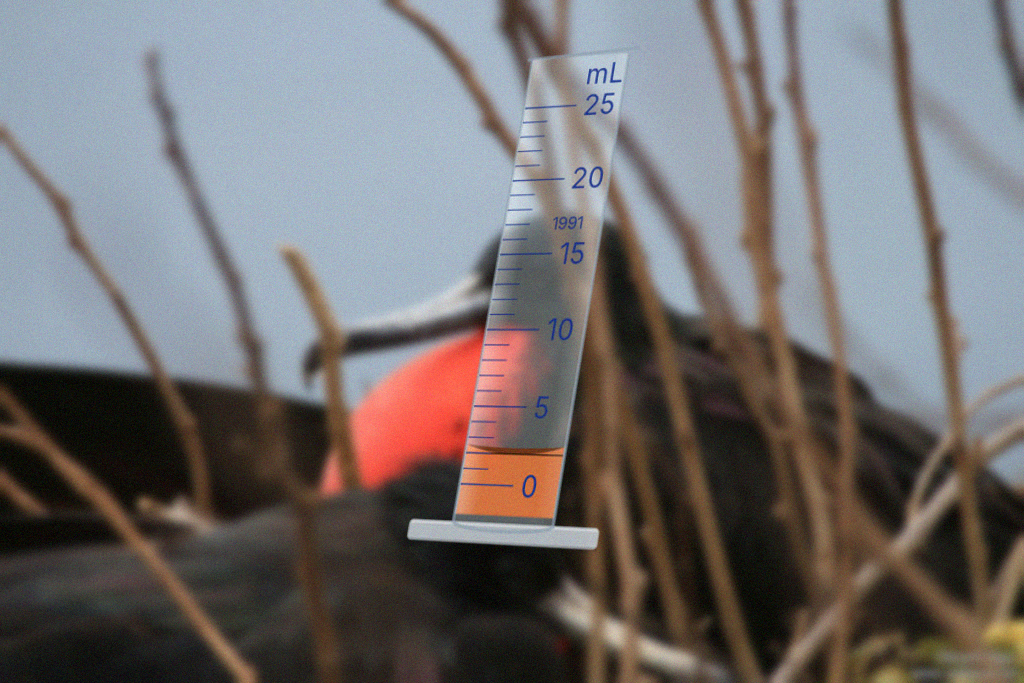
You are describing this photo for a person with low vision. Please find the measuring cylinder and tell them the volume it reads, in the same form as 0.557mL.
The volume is 2mL
